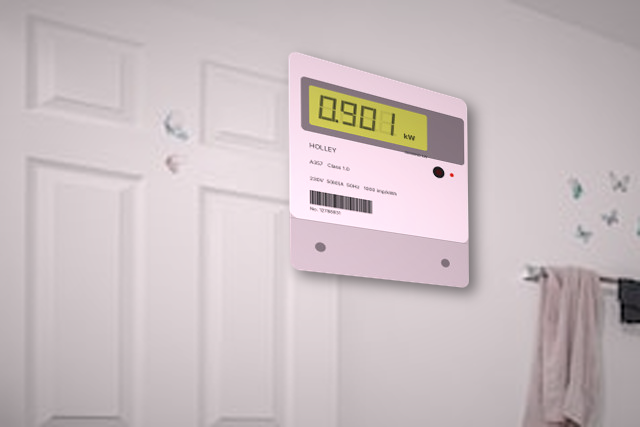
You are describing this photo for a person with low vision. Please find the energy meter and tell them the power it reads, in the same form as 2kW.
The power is 0.901kW
